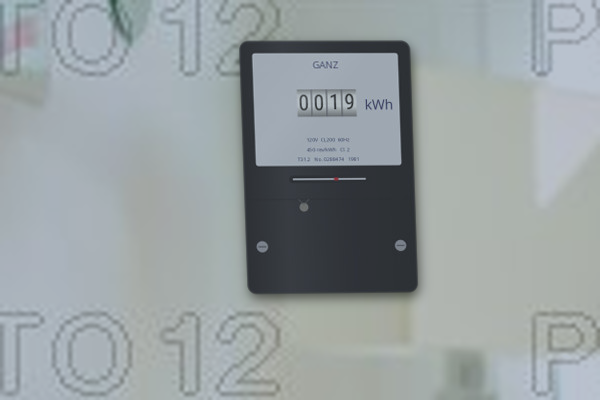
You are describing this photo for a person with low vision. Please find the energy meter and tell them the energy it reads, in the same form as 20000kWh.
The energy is 19kWh
